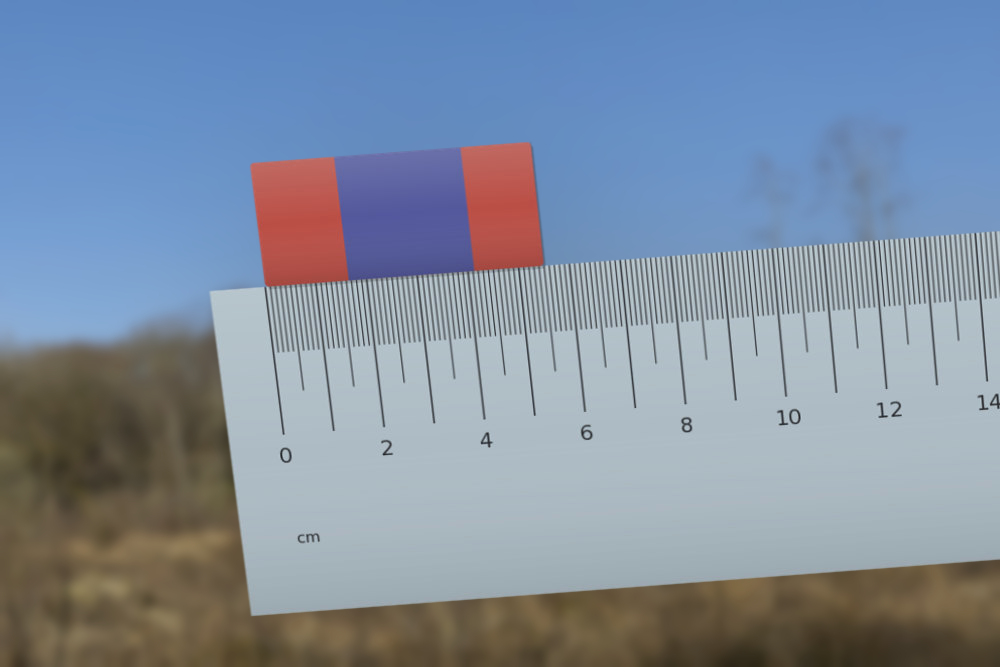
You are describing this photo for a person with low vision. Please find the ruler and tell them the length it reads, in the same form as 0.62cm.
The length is 5.5cm
